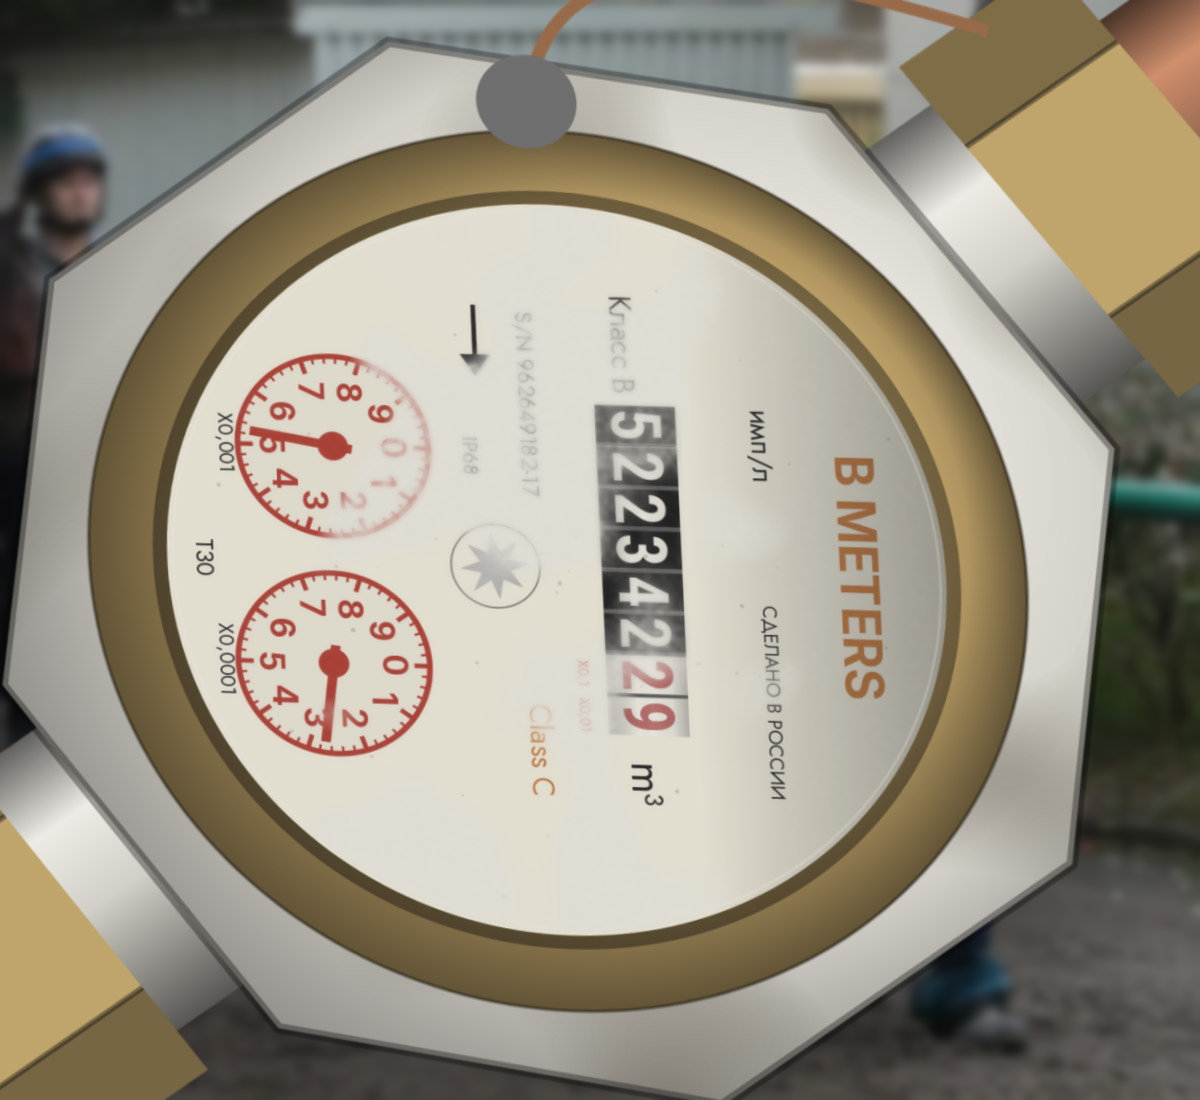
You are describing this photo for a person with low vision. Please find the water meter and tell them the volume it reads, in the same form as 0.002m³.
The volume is 522342.2952m³
